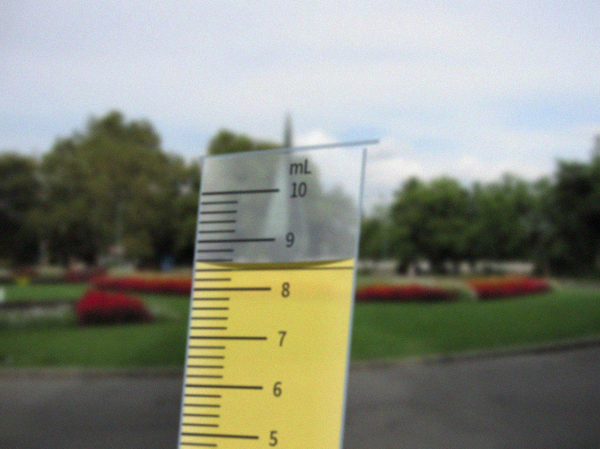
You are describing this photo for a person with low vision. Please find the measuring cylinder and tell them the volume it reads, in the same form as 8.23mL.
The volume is 8.4mL
